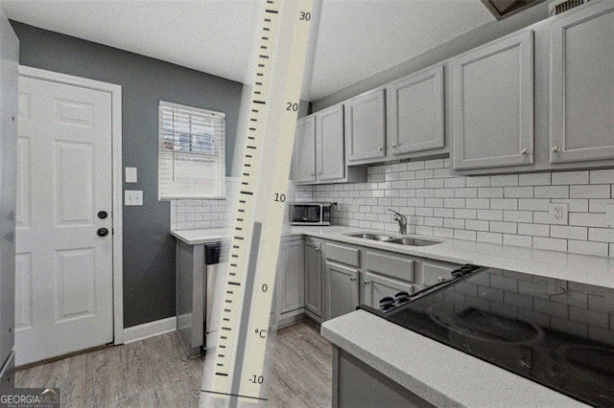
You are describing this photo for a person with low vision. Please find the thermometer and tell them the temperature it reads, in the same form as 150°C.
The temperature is 7°C
